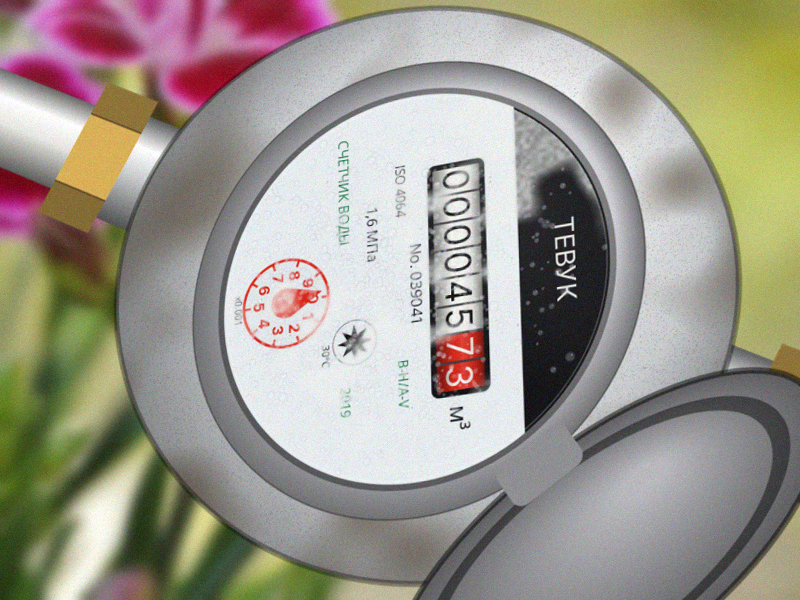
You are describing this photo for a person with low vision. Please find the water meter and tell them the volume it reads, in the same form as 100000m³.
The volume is 45.729m³
